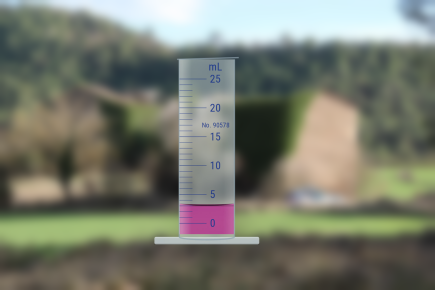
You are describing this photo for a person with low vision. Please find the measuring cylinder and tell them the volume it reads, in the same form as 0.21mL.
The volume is 3mL
